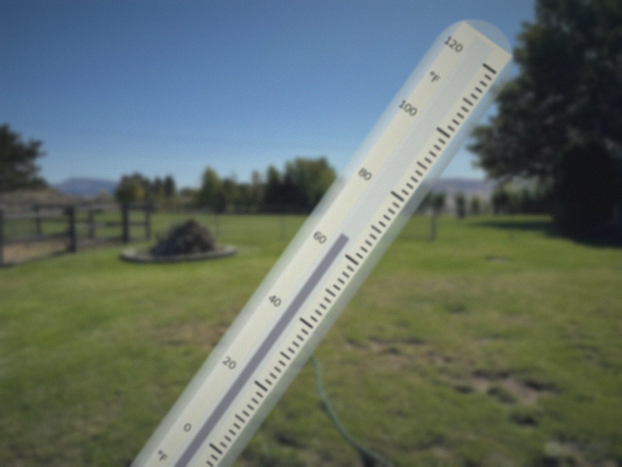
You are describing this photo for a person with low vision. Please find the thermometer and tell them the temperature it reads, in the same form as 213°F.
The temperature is 64°F
